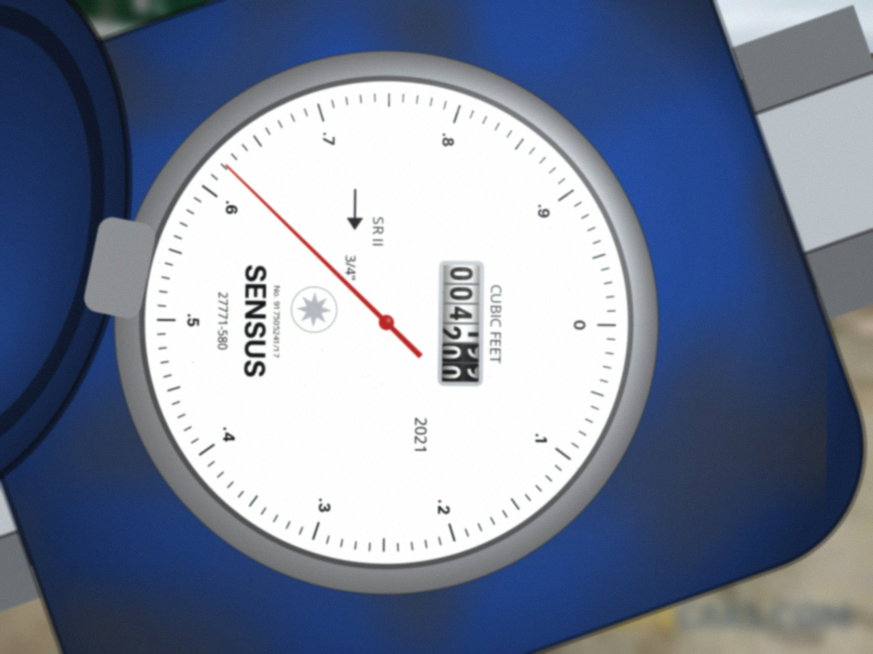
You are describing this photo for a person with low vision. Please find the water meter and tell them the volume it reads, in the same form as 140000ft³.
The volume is 4199.62ft³
